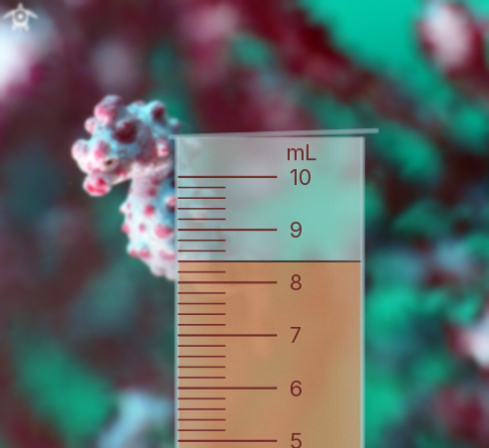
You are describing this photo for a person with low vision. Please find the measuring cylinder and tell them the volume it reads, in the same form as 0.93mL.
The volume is 8.4mL
